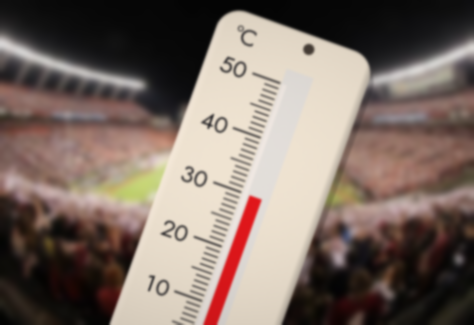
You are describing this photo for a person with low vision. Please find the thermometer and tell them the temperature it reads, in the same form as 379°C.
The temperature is 30°C
